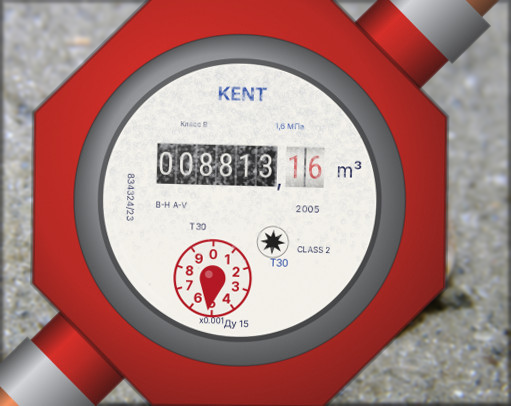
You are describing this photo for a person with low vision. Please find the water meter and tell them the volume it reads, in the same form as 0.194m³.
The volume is 8813.165m³
